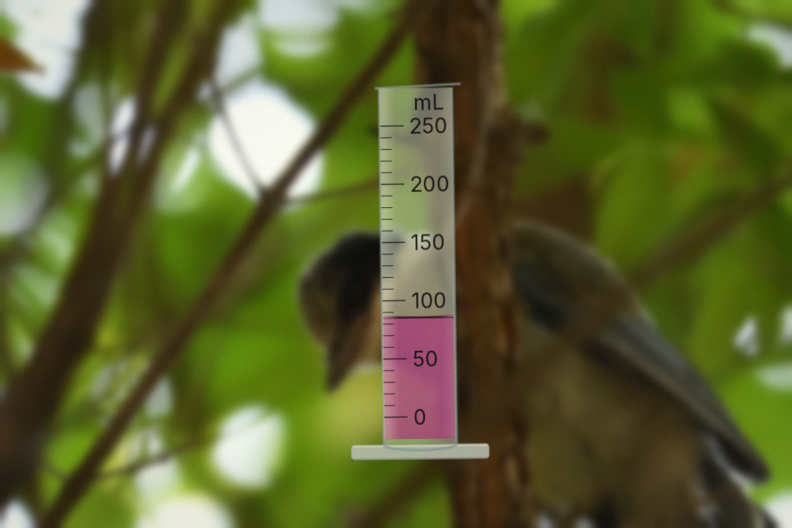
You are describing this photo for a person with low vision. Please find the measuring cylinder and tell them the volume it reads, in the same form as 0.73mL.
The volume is 85mL
